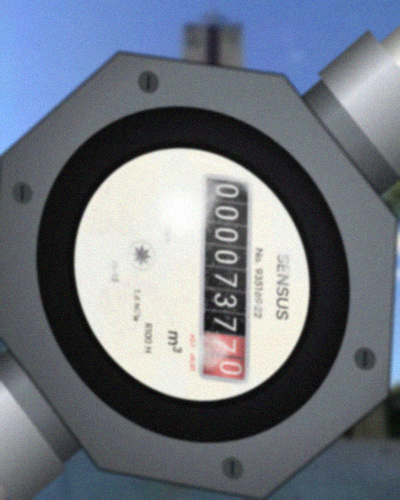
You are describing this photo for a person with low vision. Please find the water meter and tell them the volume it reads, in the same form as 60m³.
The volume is 737.70m³
